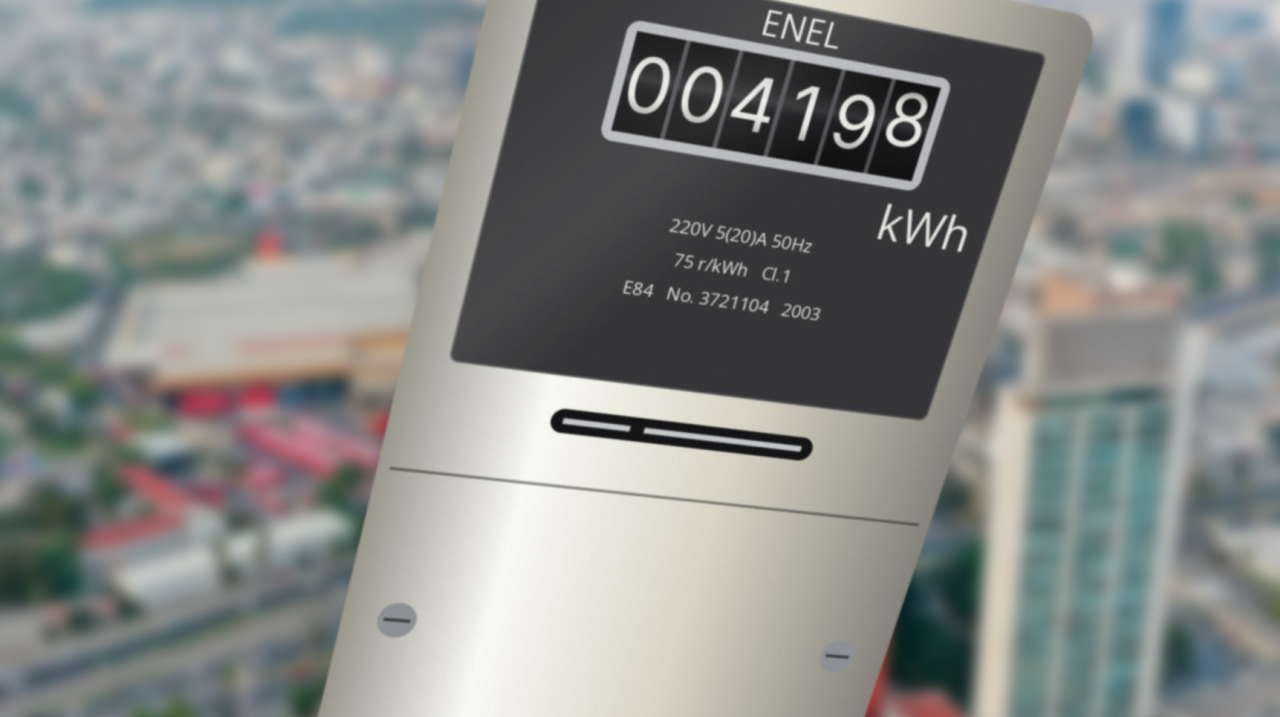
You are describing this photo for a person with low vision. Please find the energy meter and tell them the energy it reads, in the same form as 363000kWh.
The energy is 4198kWh
